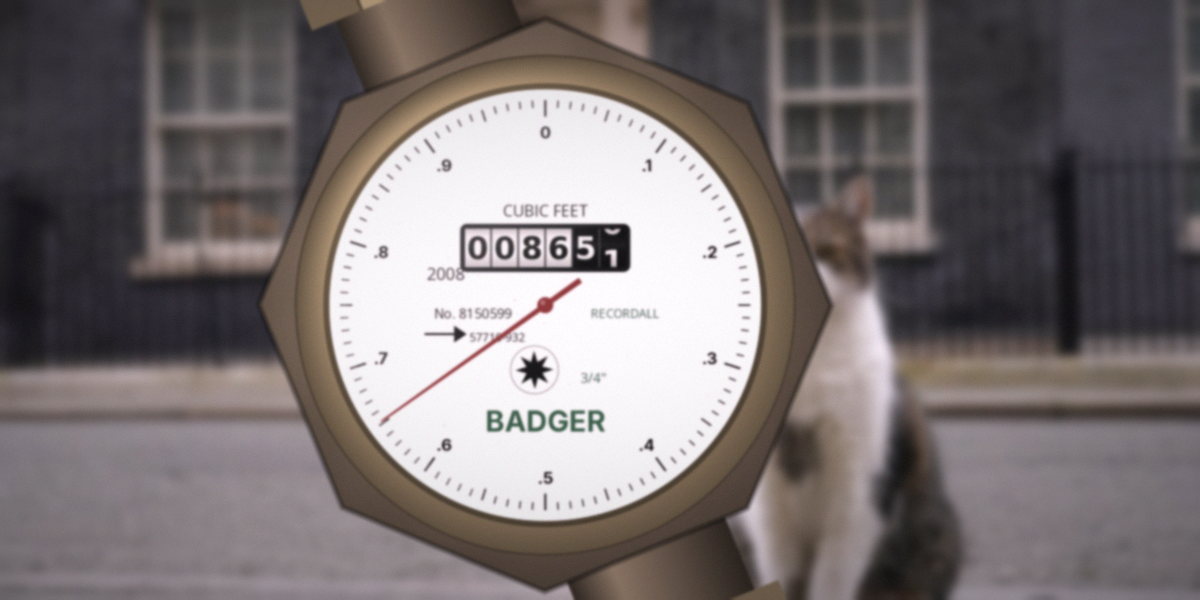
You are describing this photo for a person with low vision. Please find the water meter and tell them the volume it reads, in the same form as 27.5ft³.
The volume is 8650.65ft³
